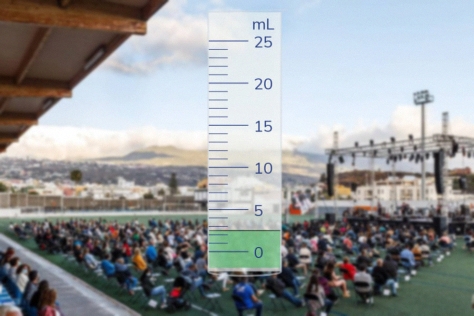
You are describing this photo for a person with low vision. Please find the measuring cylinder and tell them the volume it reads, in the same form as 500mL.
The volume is 2.5mL
